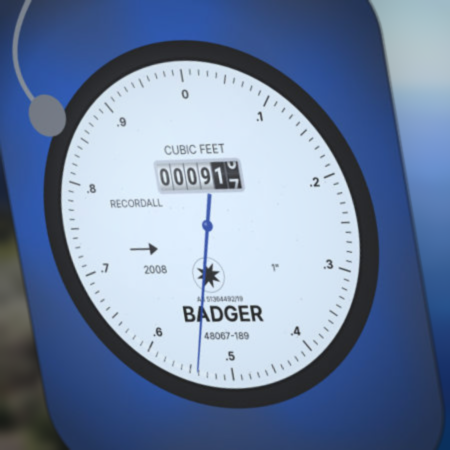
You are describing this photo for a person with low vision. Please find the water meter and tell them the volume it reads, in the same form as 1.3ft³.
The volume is 916.54ft³
